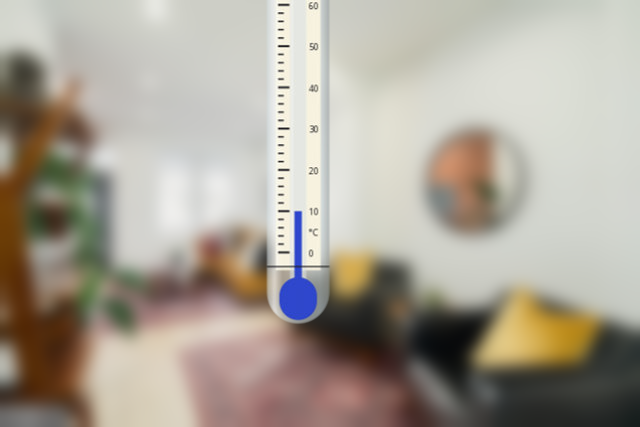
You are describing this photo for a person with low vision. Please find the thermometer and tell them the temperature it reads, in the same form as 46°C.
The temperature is 10°C
